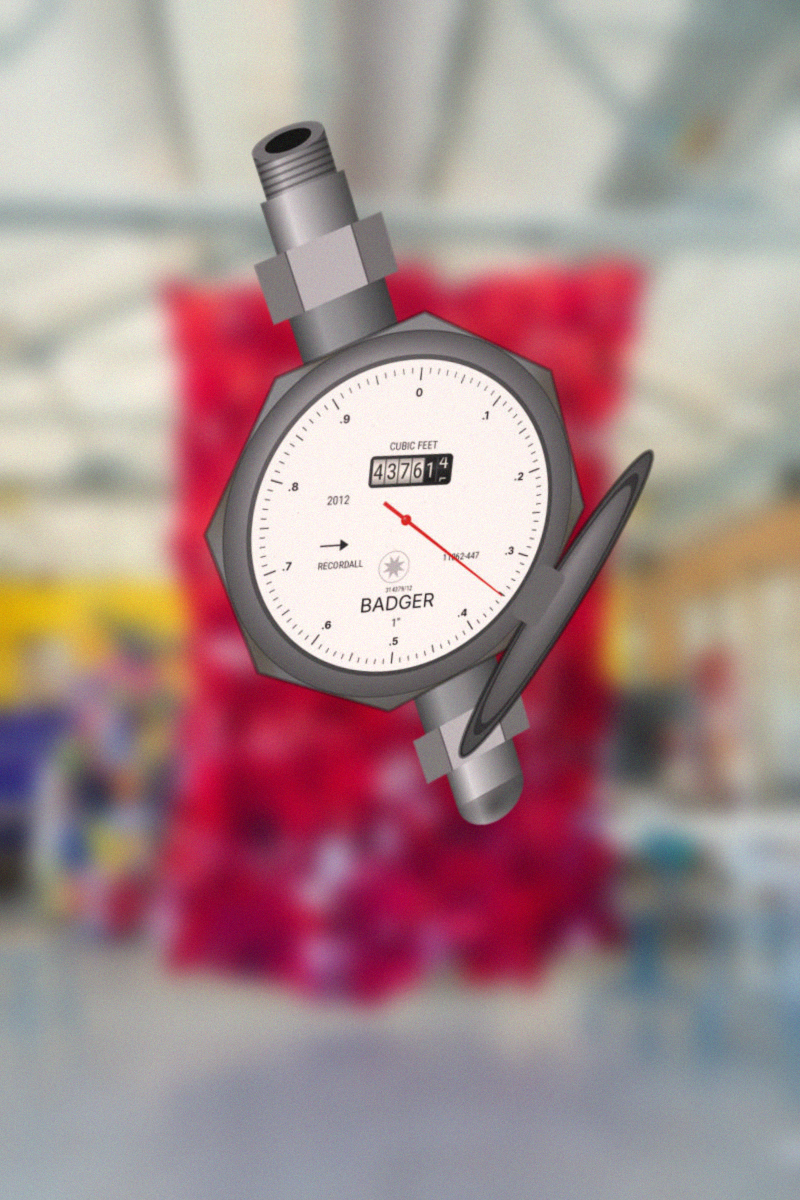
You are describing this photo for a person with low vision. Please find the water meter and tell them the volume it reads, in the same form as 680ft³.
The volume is 437614.35ft³
